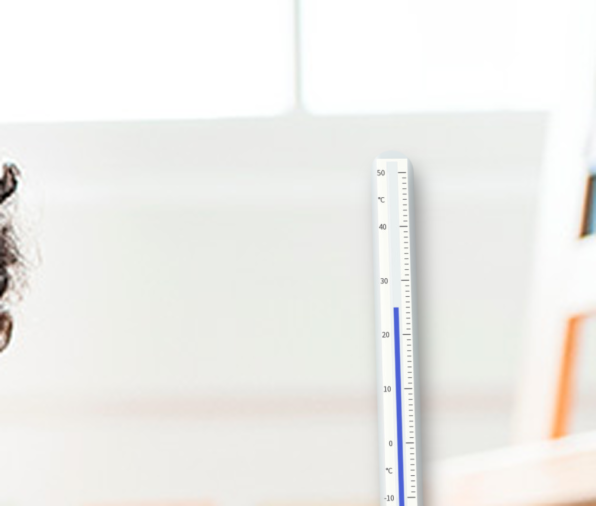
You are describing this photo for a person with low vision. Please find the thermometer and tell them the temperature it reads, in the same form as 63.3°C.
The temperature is 25°C
